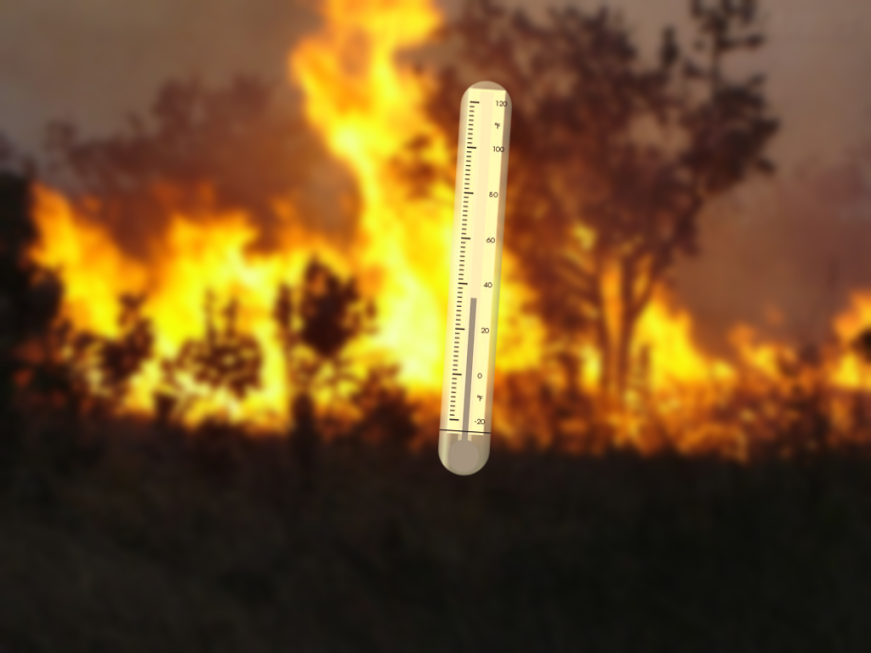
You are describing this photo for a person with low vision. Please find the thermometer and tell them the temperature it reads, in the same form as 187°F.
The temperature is 34°F
